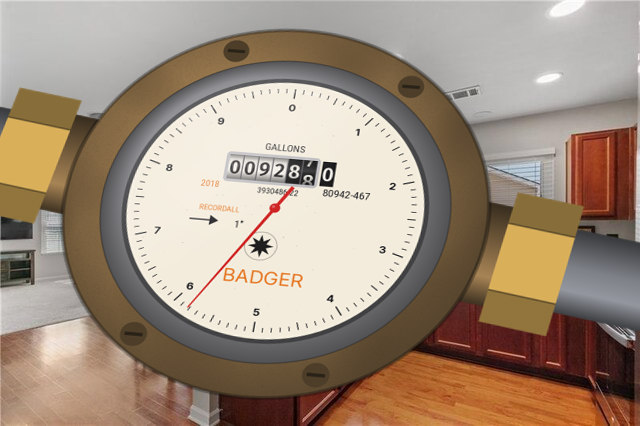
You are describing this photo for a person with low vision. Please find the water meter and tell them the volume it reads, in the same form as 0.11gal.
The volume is 92875.8gal
